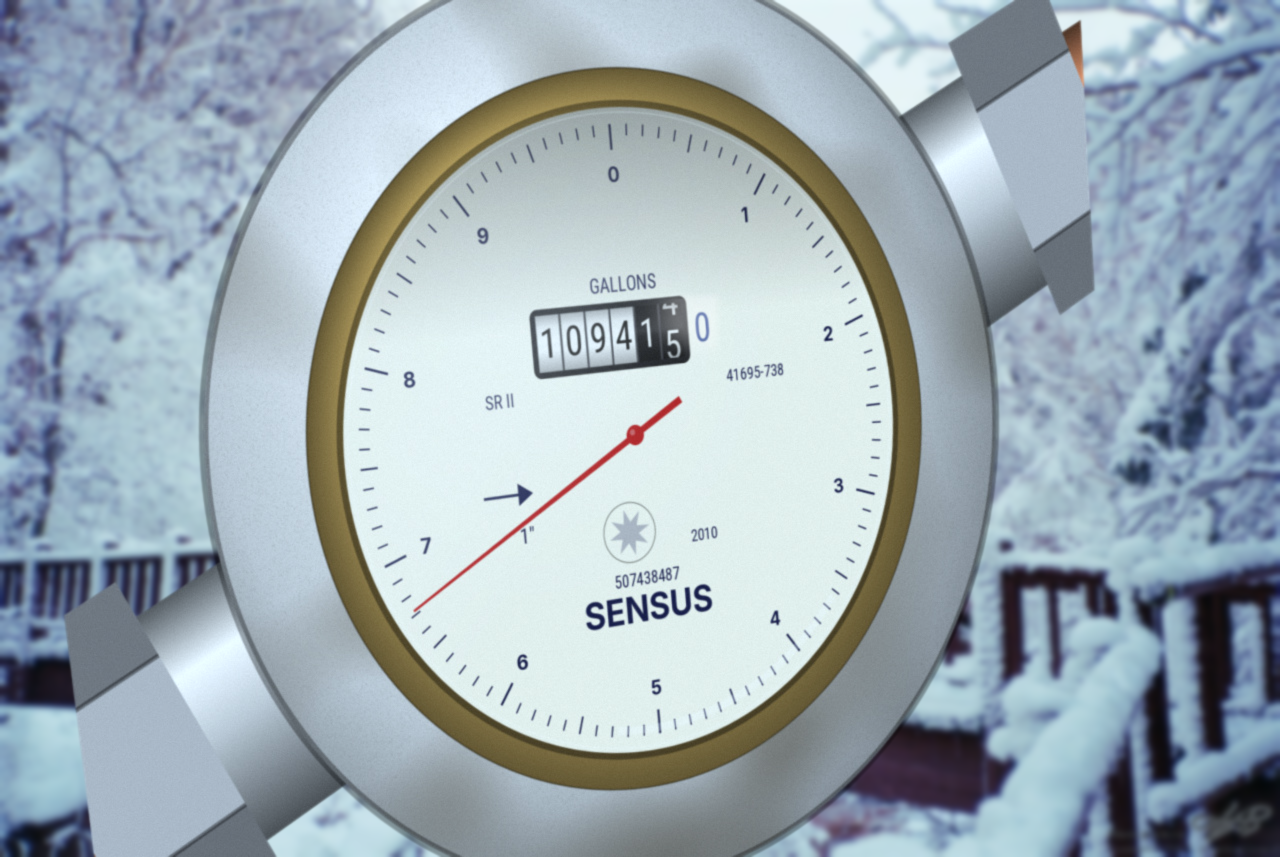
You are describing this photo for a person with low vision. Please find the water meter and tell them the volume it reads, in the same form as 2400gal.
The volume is 1094146.7gal
